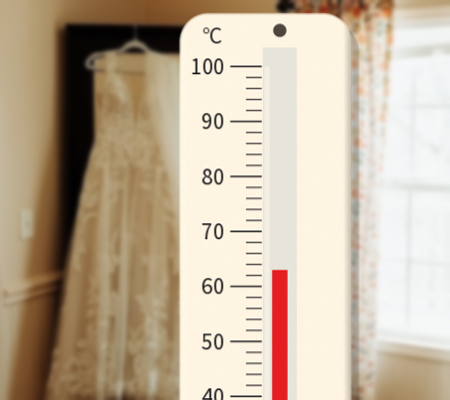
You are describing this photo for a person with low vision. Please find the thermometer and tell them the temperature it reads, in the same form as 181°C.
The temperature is 63°C
